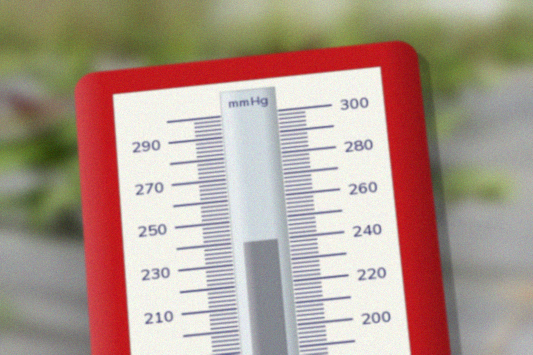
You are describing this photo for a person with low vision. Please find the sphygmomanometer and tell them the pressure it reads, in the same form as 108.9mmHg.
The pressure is 240mmHg
